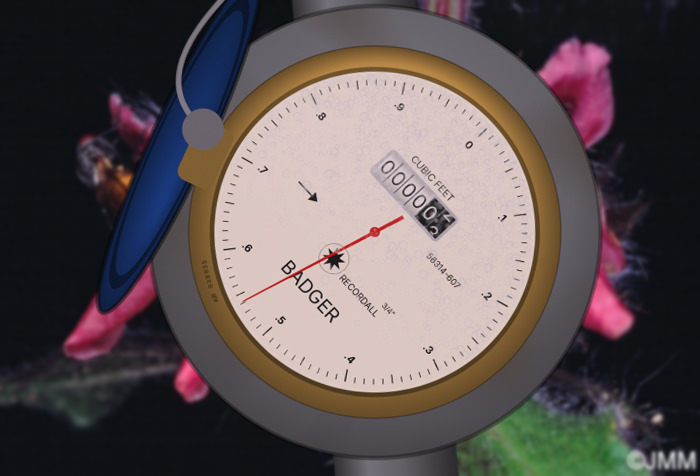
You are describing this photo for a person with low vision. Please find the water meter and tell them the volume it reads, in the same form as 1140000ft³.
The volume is 2.54ft³
